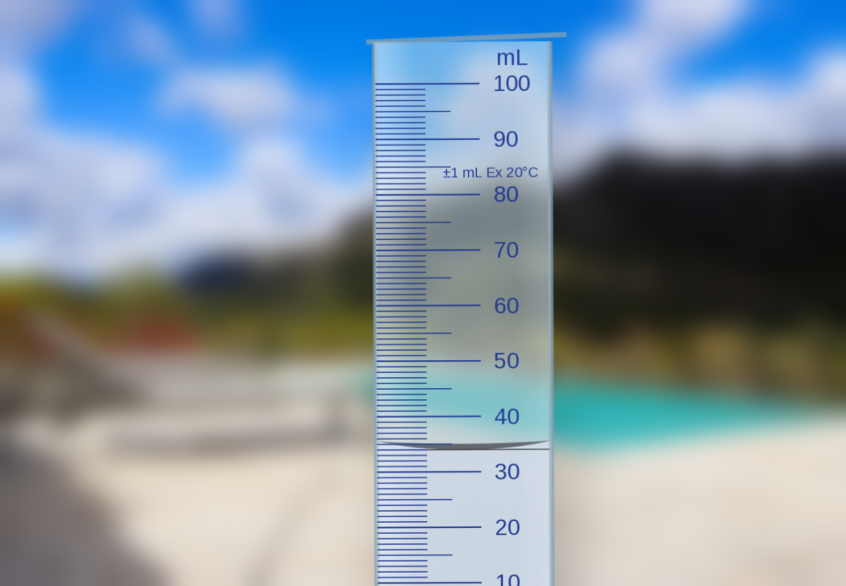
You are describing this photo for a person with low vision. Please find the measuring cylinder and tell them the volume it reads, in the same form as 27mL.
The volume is 34mL
